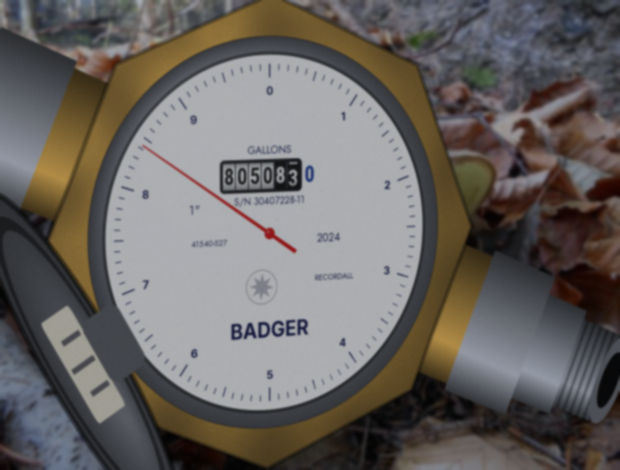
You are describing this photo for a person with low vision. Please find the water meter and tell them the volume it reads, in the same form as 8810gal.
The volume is 8050828.4gal
